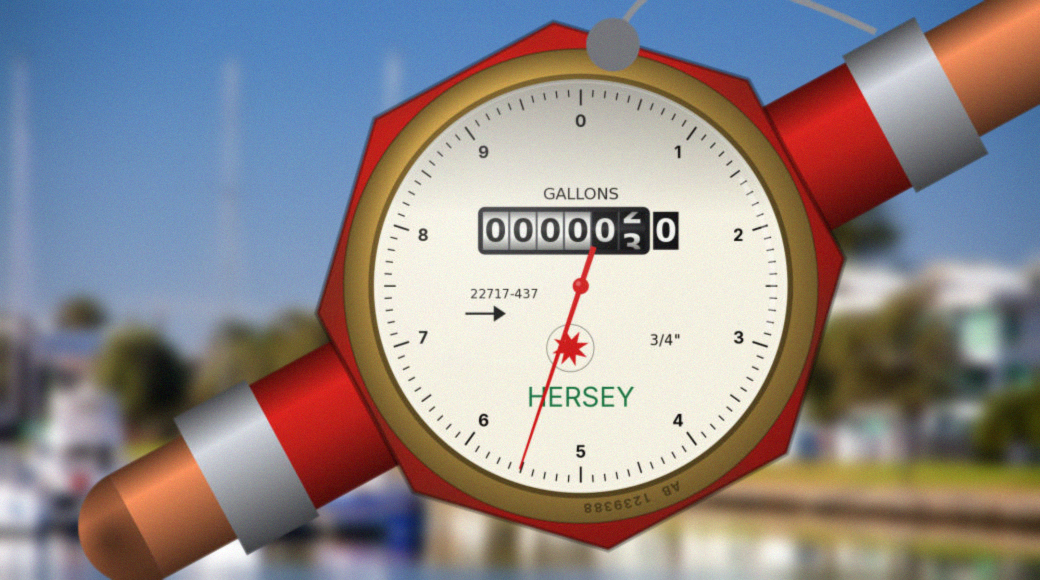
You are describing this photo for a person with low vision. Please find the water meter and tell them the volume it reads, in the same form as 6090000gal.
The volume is 25.5gal
